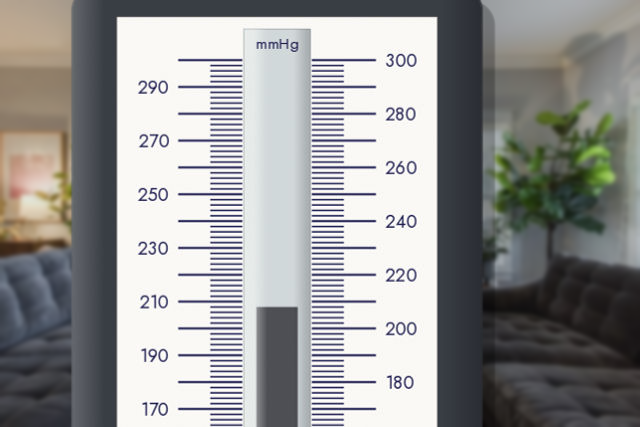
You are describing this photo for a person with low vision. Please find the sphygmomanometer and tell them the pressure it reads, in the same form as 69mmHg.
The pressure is 208mmHg
